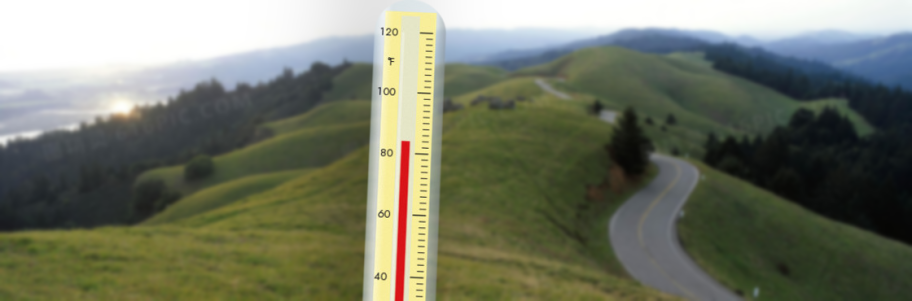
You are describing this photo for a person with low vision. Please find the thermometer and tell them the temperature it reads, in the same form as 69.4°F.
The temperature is 84°F
